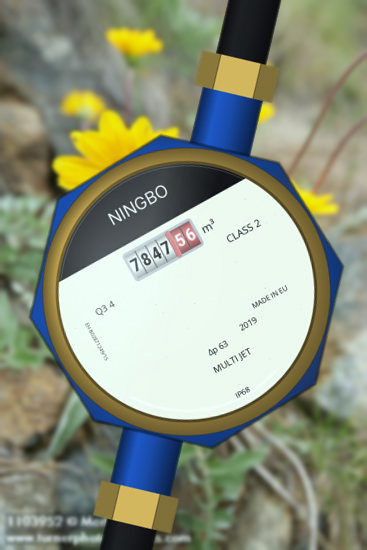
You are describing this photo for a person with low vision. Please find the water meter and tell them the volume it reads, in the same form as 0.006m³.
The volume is 7847.56m³
